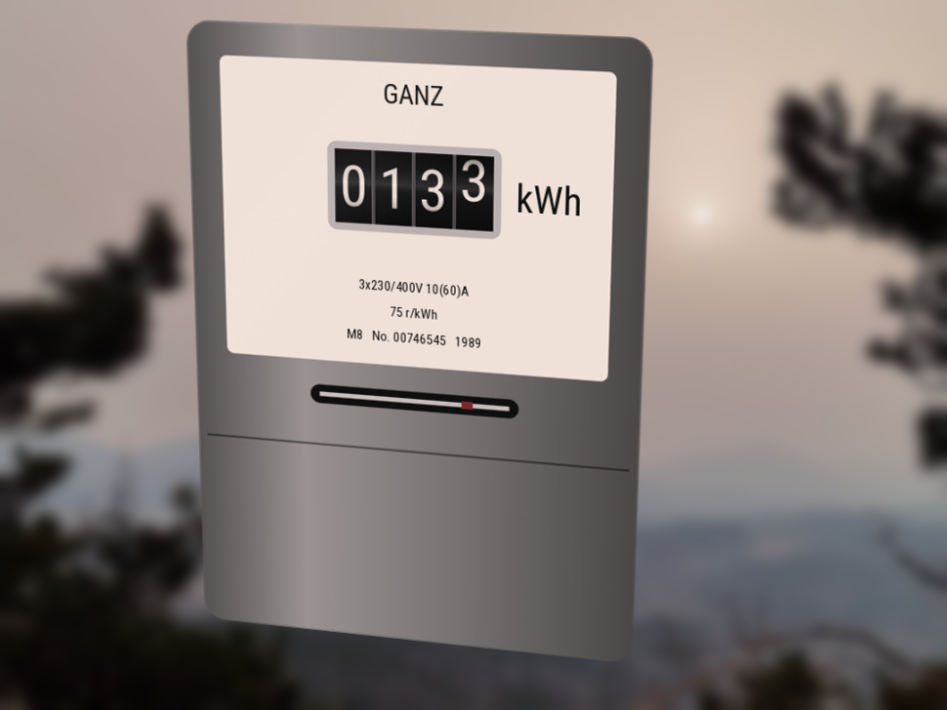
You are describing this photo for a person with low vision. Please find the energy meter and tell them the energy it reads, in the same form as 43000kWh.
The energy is 133kWh
